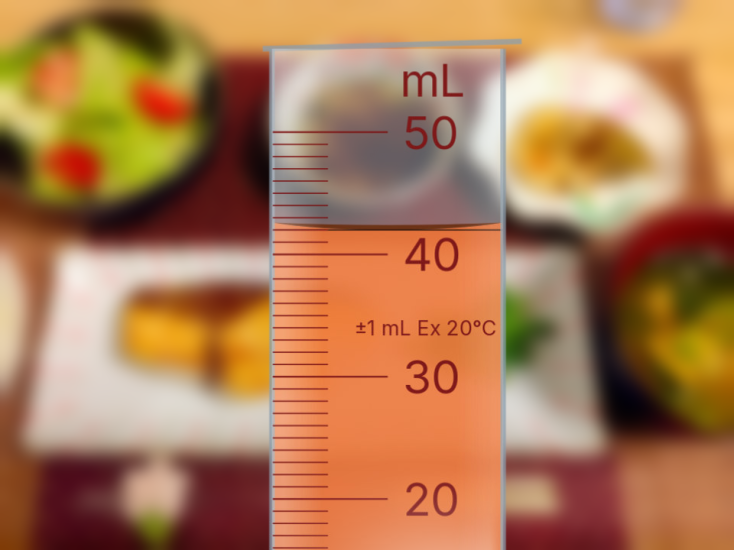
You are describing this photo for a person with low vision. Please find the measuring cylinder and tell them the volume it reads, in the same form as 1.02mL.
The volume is 42mL
